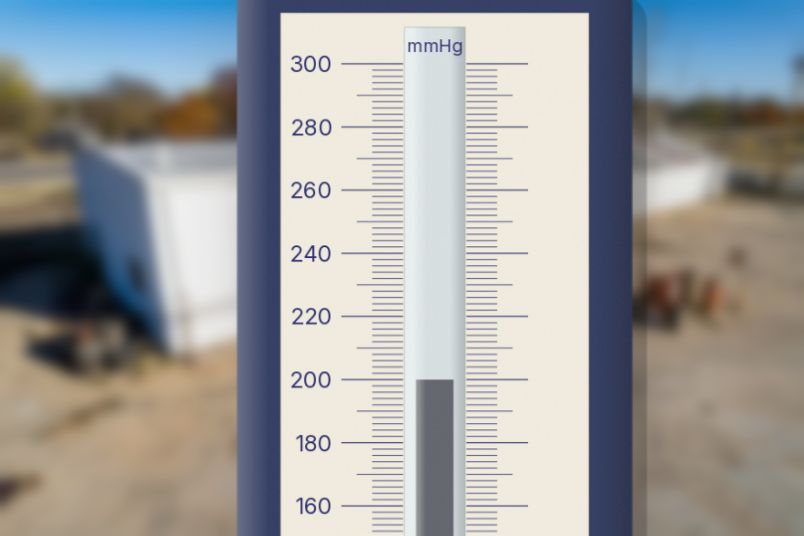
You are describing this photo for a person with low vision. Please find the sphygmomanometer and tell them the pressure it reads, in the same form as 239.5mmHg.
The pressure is 200mmHg
